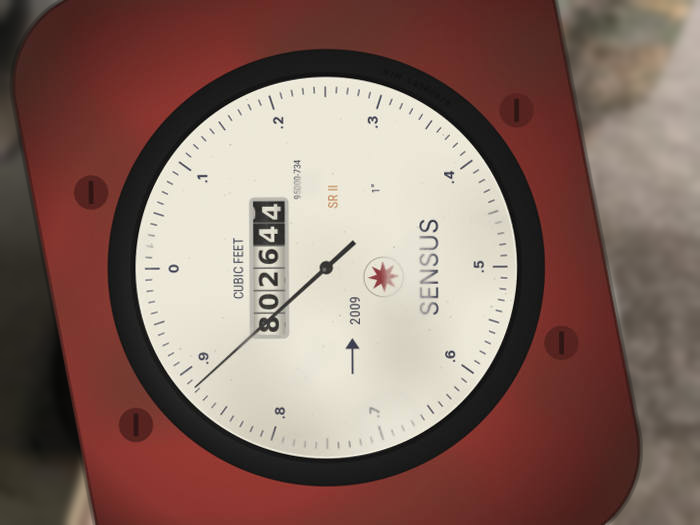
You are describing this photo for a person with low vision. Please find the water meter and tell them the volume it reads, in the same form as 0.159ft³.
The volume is 802643.88ft³
